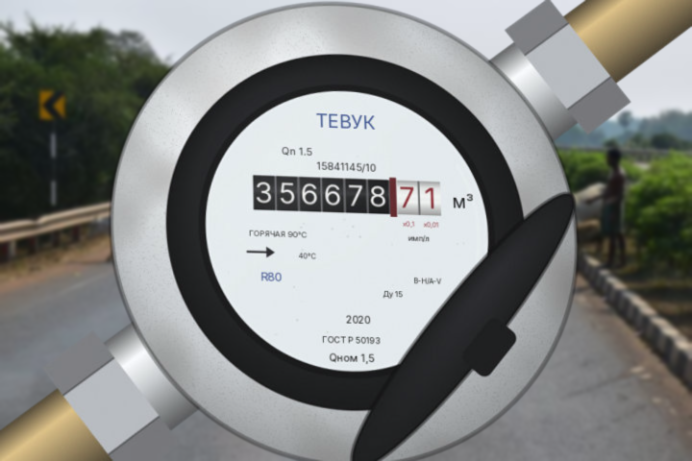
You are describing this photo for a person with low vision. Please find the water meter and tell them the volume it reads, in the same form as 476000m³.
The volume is 356678.71m³
